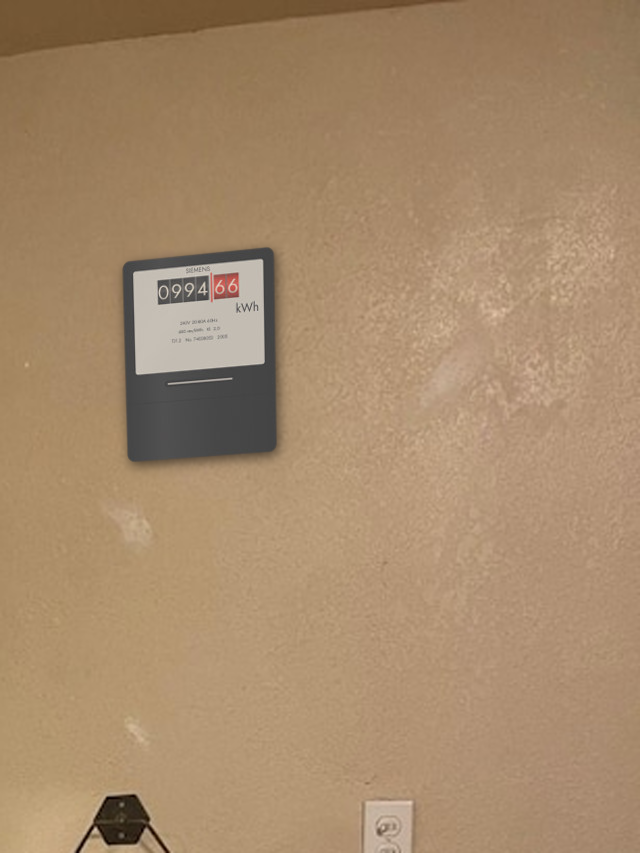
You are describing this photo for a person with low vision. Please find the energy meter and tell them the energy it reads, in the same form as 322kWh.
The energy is 994.66kWh
